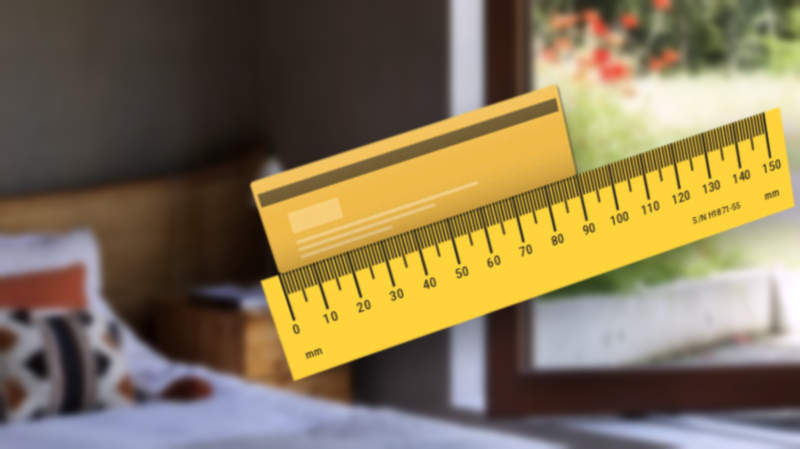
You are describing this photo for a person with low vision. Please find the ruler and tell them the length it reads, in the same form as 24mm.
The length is 90mm
